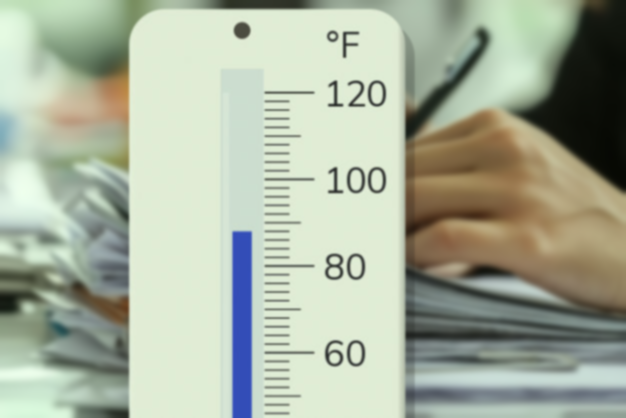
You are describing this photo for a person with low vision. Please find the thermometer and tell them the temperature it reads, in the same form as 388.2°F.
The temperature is 88°F
